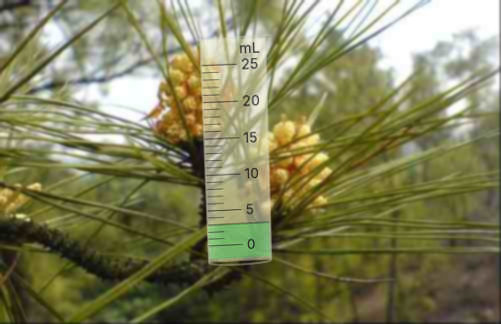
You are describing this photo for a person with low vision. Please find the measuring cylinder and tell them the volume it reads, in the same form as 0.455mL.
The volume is 3mL
